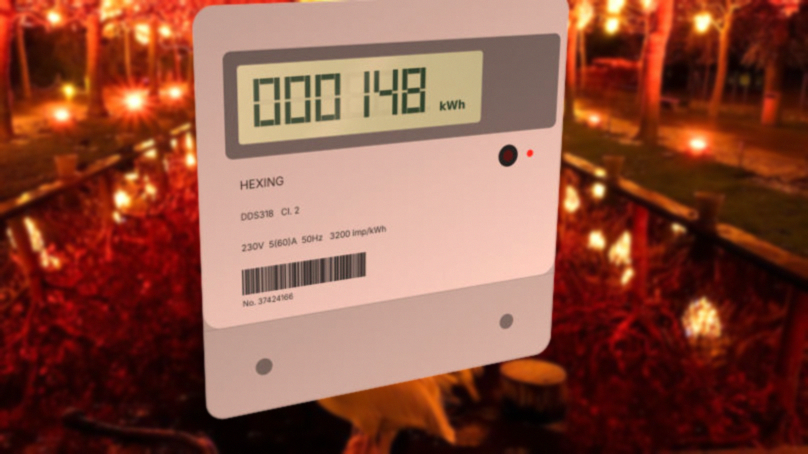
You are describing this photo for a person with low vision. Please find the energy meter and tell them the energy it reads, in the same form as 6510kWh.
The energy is 148kWh
